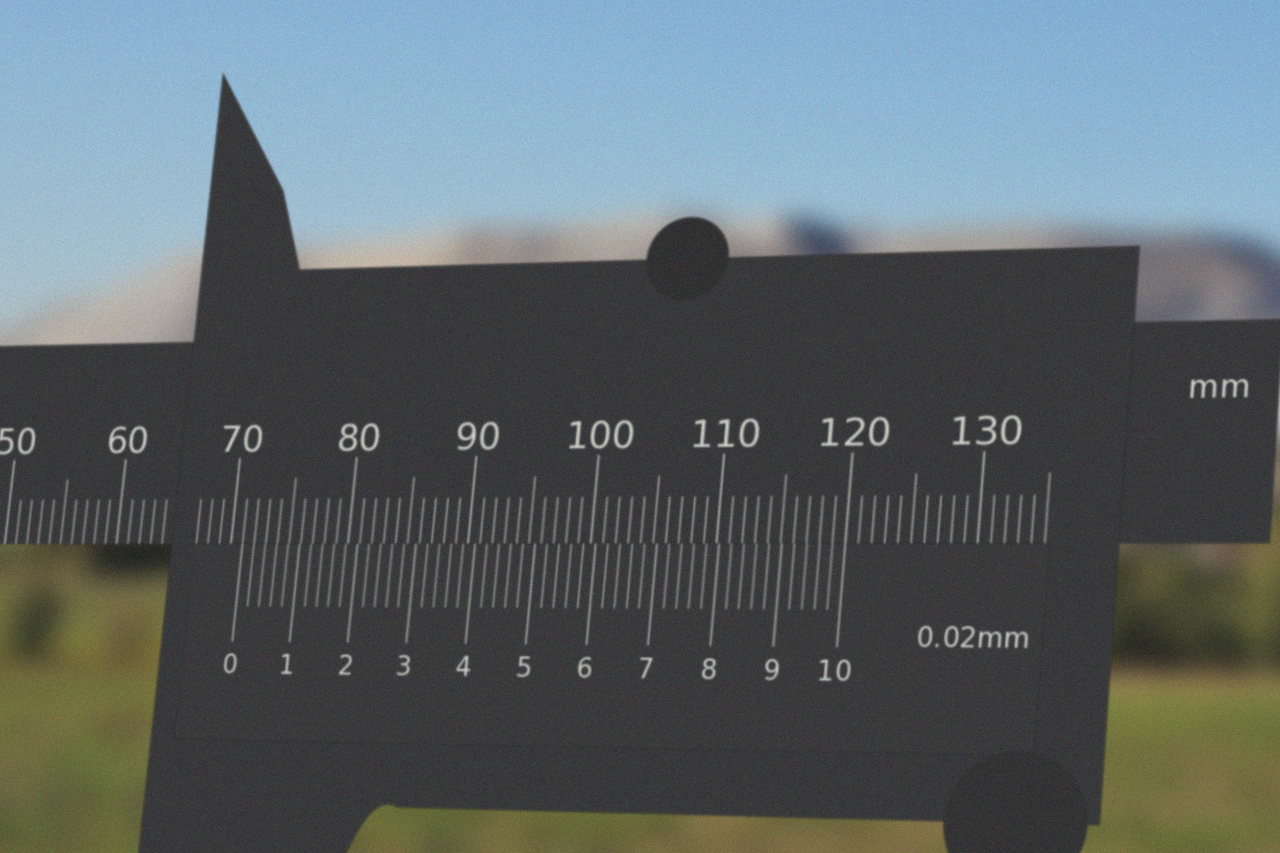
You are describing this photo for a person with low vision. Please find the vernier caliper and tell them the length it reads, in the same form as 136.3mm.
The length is 71.0mm
